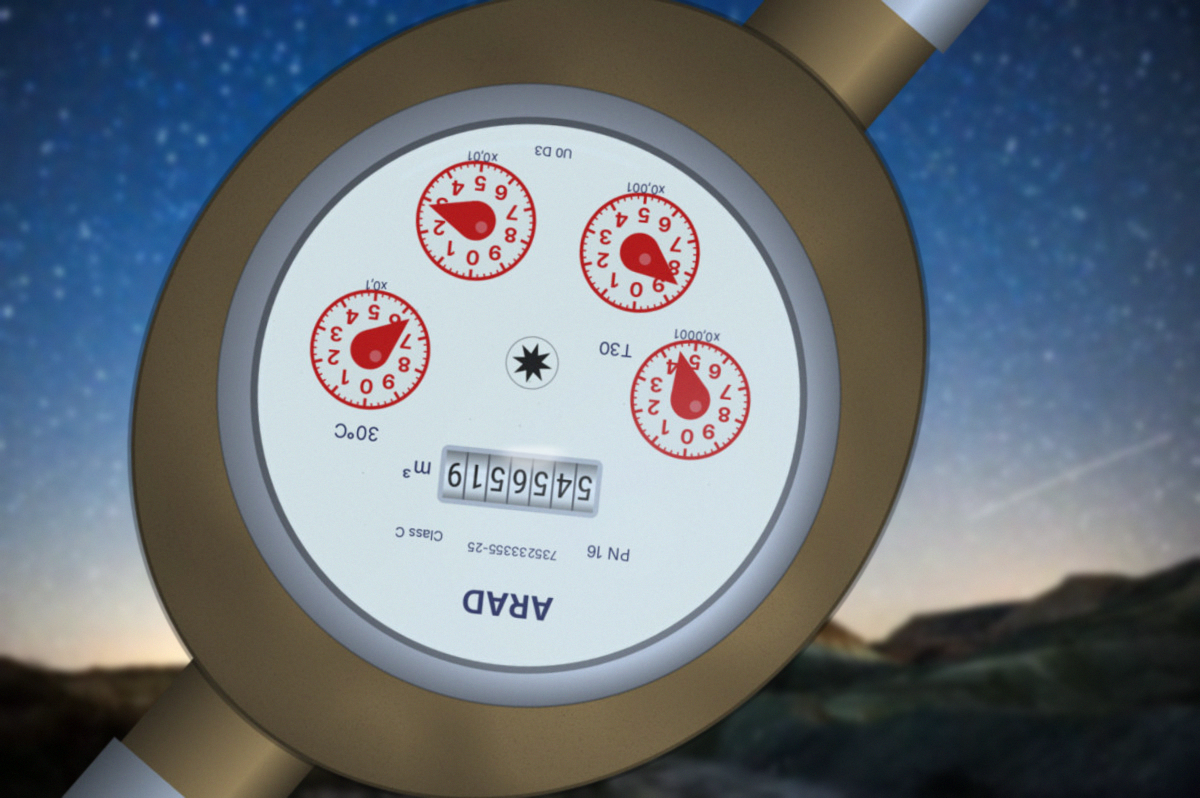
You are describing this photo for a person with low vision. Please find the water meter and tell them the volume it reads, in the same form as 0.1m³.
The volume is 5456519.6284m³
